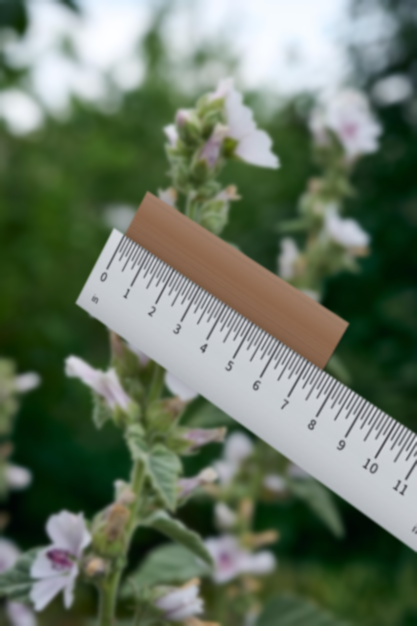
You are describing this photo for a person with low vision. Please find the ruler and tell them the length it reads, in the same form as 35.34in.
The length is 7.5in
